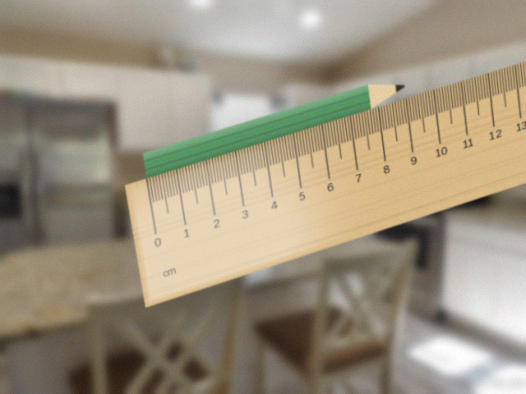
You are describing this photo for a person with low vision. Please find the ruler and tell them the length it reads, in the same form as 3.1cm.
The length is 9cm
